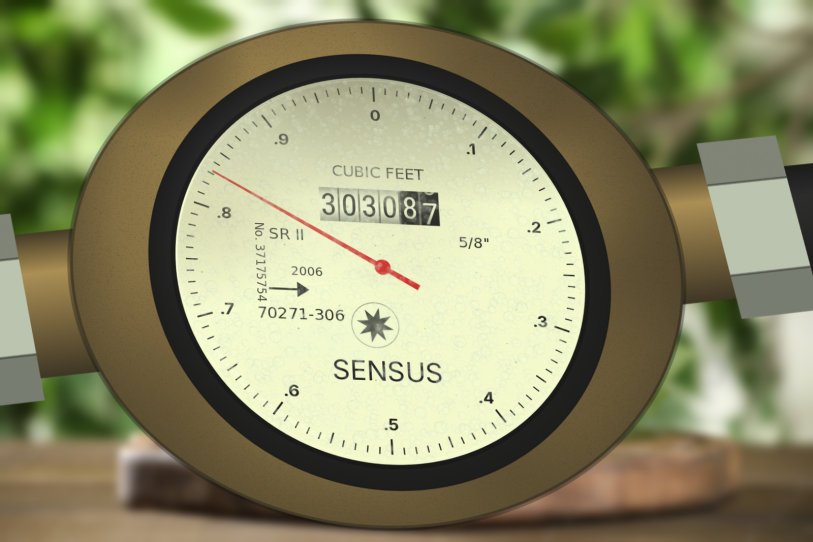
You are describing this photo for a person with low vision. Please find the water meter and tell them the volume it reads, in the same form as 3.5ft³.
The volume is 303086.83ft³
